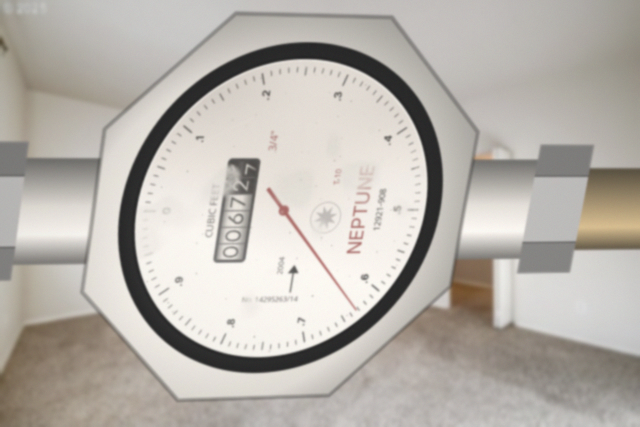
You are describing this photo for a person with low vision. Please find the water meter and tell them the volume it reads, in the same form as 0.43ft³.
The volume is 6726.63ft³
